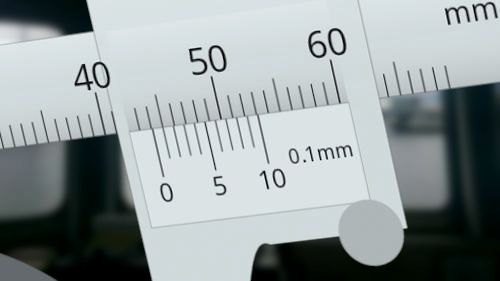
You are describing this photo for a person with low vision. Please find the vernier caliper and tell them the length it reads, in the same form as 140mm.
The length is 44.1mm
